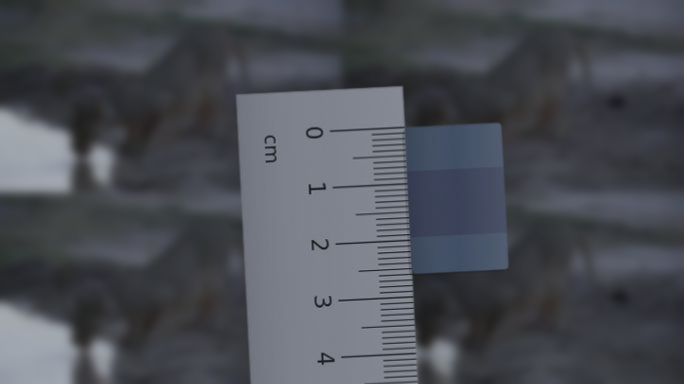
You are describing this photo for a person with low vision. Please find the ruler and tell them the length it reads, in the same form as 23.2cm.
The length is 2.6cm
